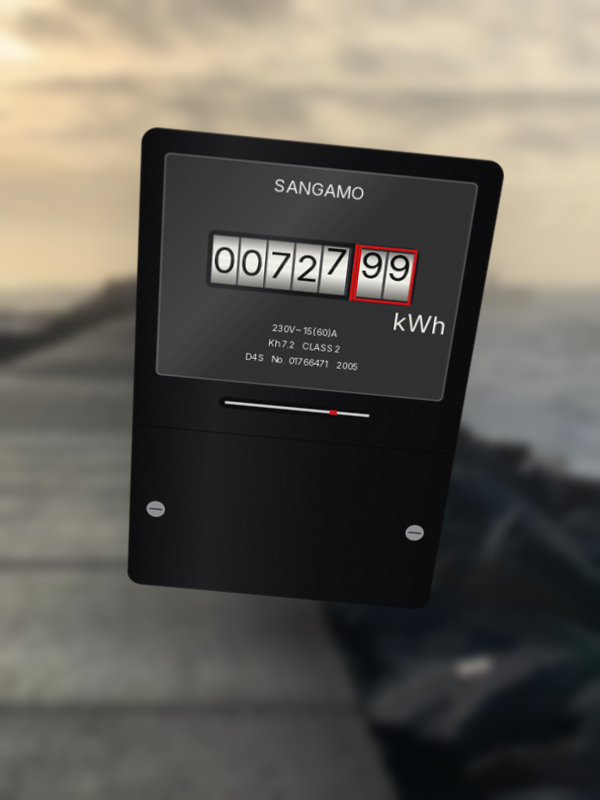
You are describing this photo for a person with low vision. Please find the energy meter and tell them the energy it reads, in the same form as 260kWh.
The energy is 727.99kWh
